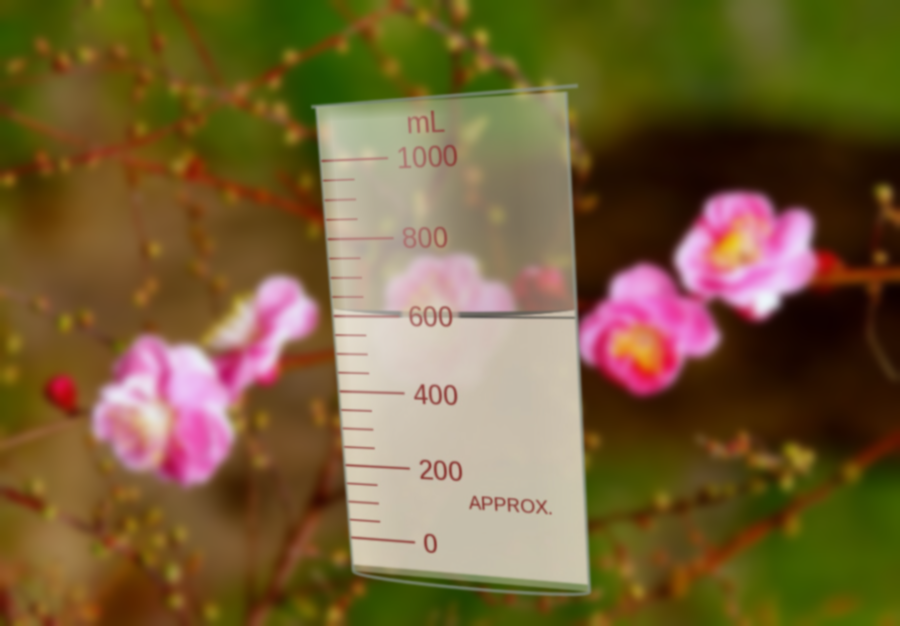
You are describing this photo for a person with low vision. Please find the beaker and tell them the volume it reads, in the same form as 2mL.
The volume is 600mL
